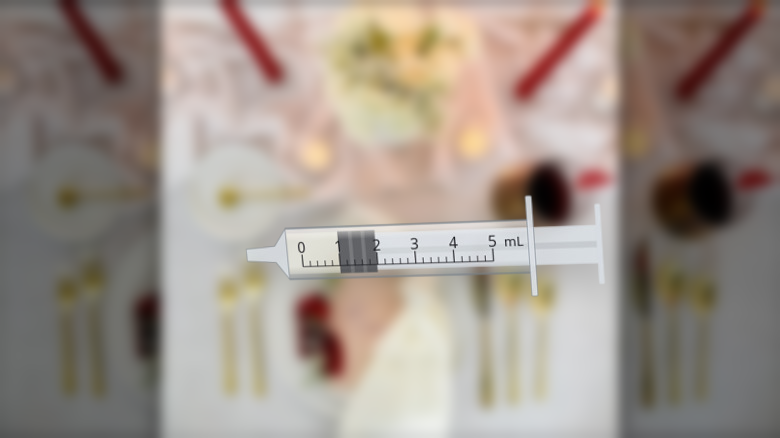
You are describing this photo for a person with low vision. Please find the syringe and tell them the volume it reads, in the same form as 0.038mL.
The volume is 1mL
